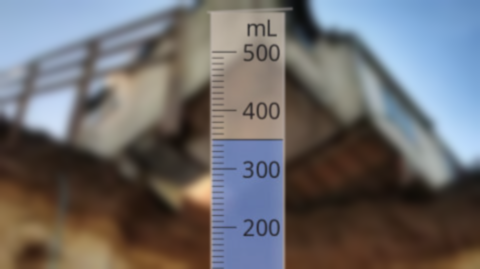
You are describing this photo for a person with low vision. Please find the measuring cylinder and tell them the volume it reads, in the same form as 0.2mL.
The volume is 350mL
